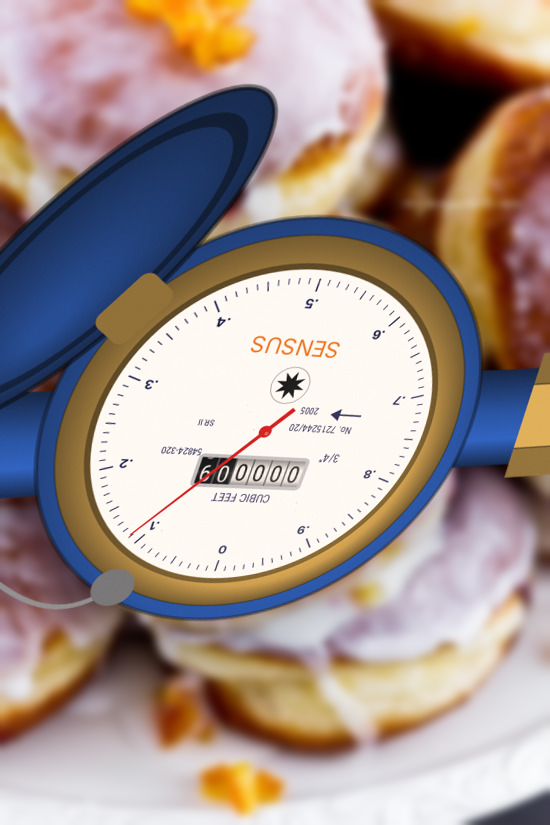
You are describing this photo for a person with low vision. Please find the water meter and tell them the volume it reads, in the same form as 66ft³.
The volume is 9.11ft³
